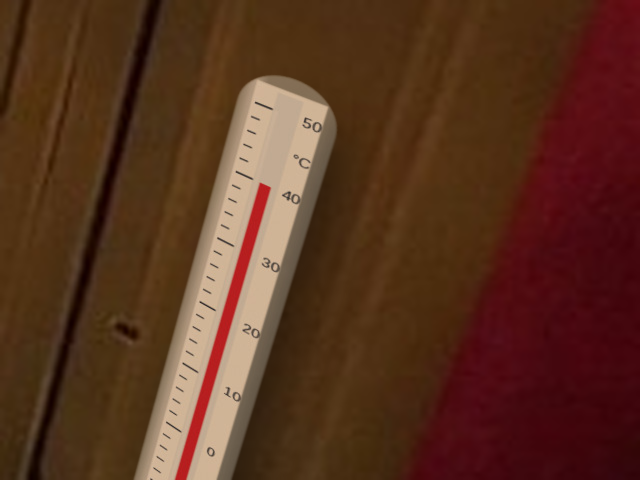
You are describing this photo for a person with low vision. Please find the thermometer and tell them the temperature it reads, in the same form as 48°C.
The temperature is 40°C
